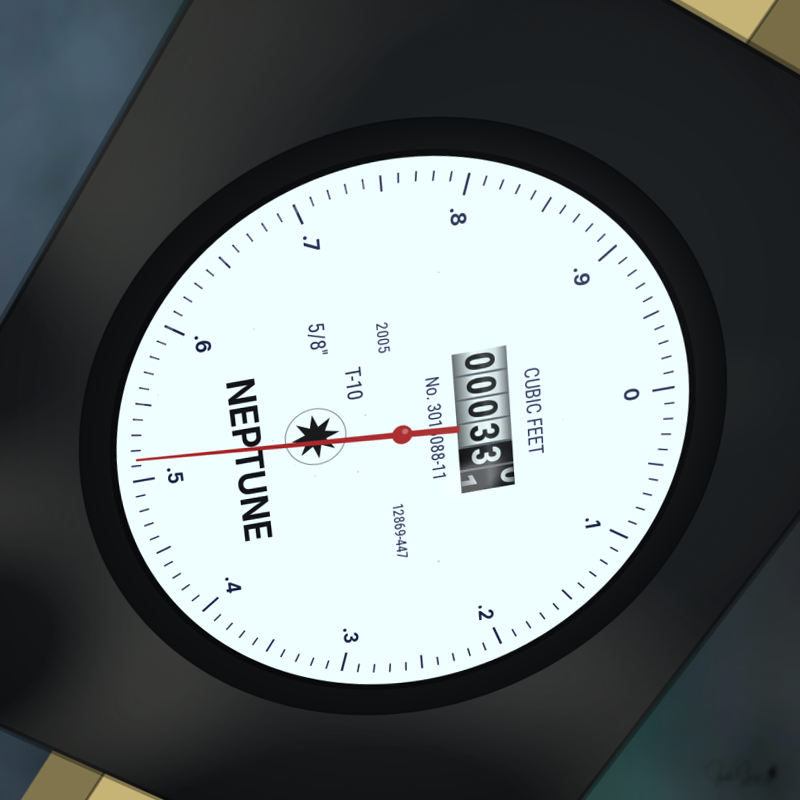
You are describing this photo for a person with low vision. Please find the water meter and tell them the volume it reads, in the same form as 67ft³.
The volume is 330.51ft³
